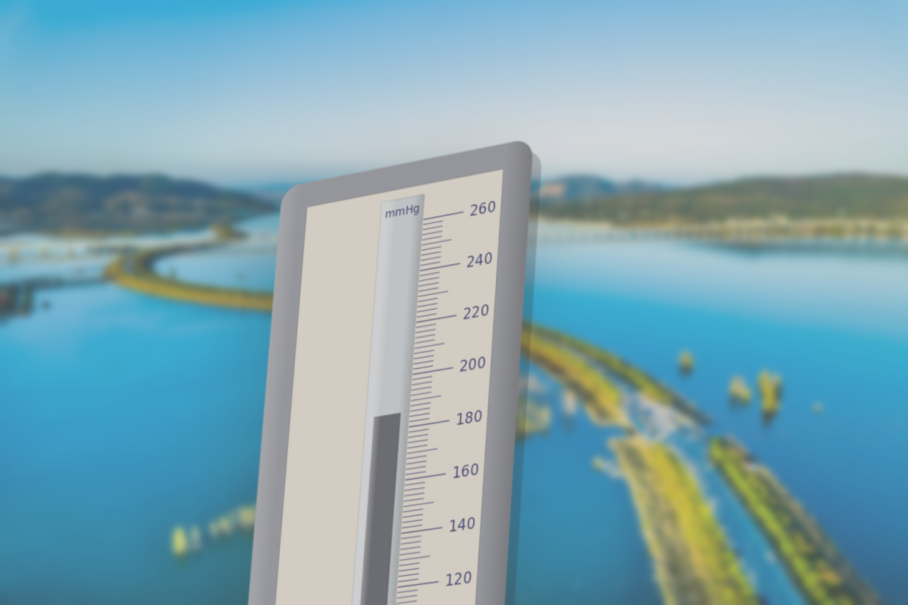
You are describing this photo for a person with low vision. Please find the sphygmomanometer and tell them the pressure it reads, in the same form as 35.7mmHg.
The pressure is 186mmHg
